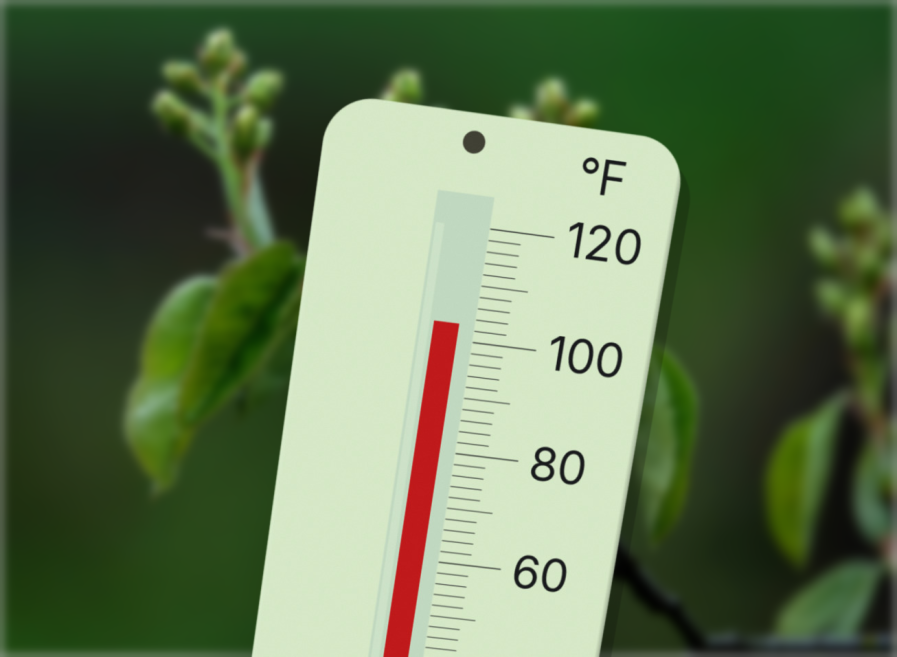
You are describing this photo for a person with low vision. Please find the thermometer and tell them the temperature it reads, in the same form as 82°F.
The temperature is 103°F
